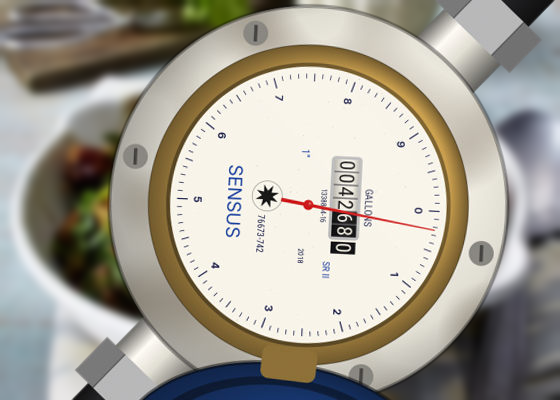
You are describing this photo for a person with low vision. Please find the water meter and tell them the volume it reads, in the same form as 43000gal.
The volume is 42680.2gal
